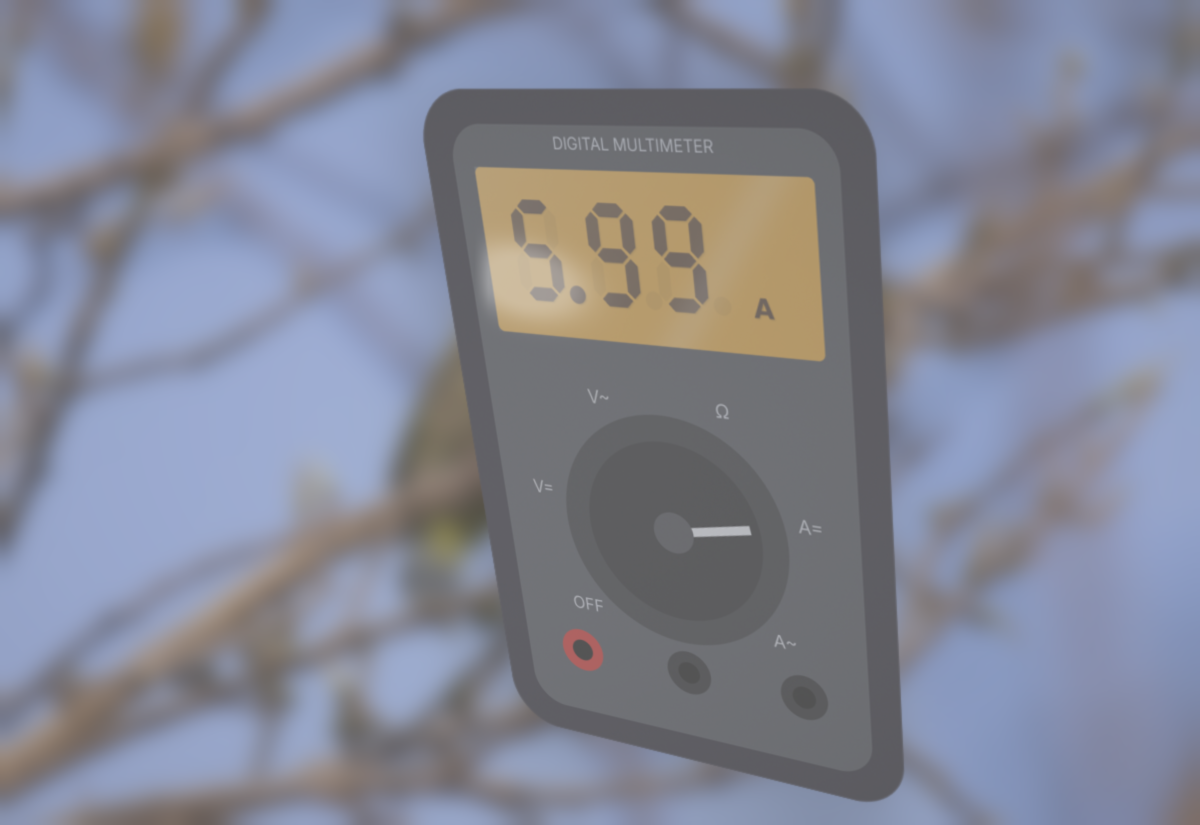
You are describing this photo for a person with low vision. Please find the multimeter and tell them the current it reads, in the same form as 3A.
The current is 5.99A
